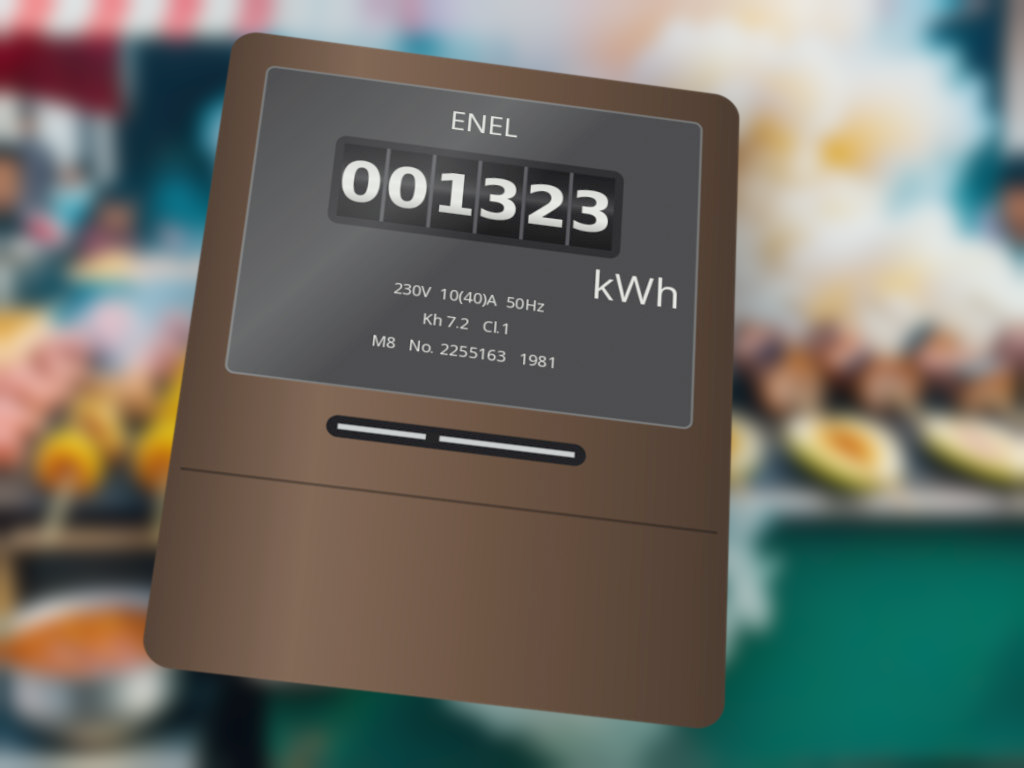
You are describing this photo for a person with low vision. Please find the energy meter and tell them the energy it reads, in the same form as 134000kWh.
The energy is 1323kWh
